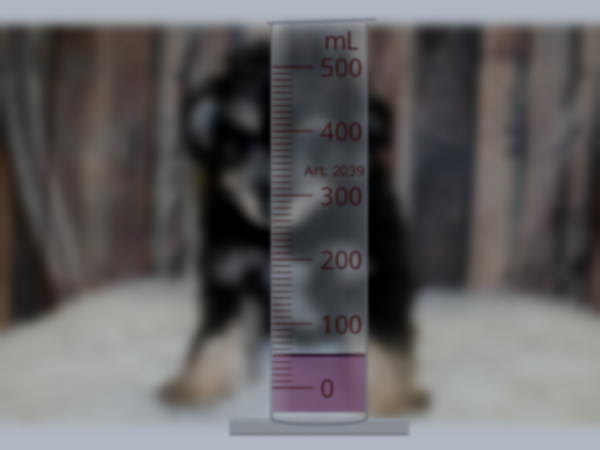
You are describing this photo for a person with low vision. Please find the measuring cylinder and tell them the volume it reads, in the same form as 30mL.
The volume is 50mL
